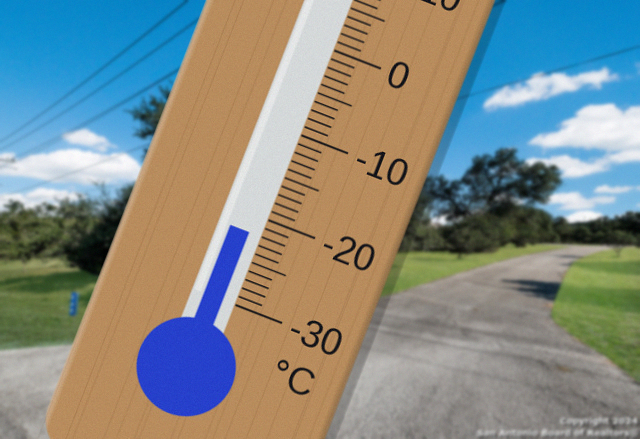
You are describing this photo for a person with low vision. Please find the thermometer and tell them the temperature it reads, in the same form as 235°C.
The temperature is -22°C
